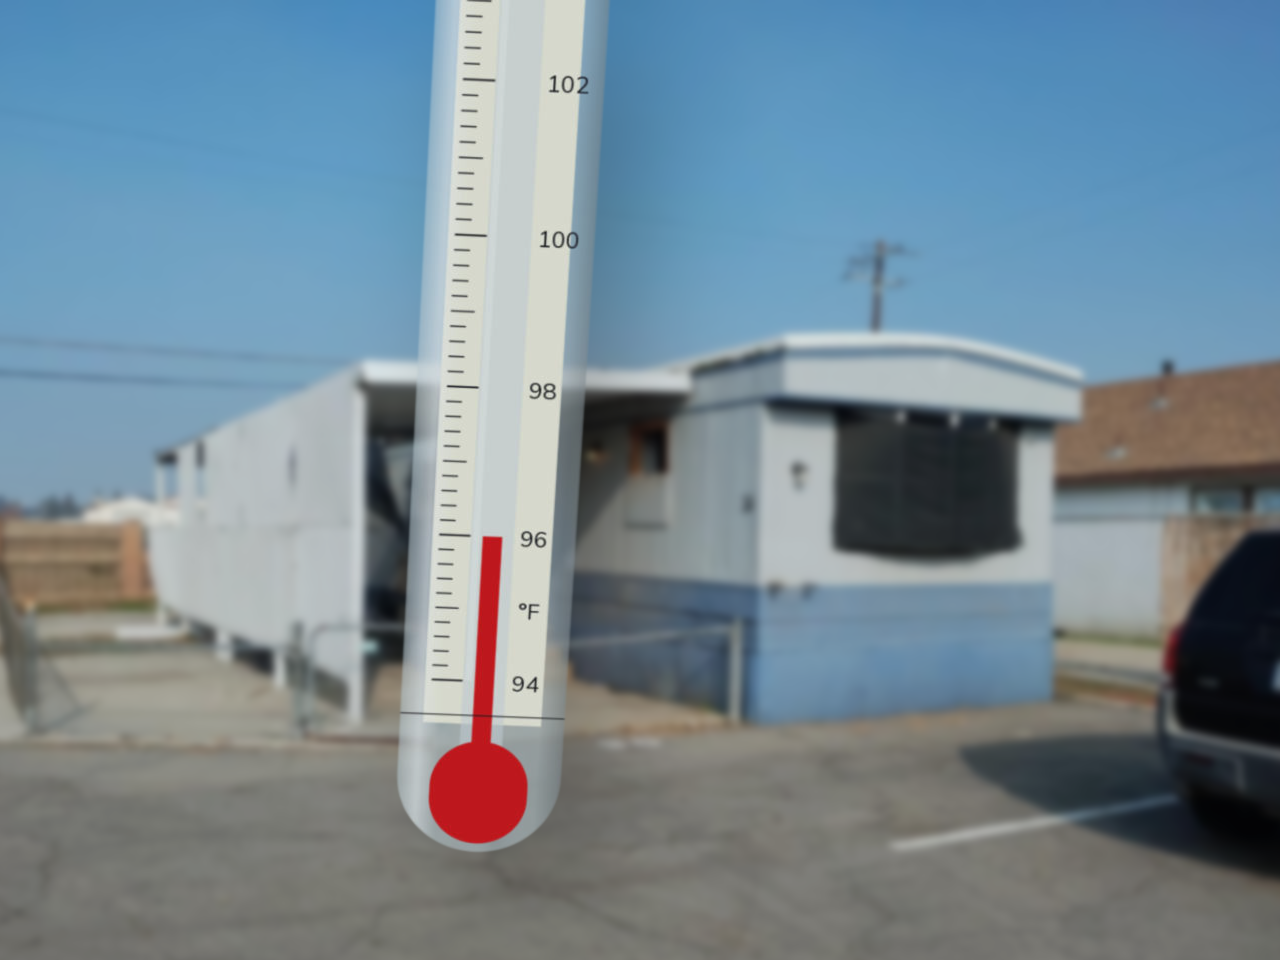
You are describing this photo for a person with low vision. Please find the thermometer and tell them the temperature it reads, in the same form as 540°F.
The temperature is 96°F
